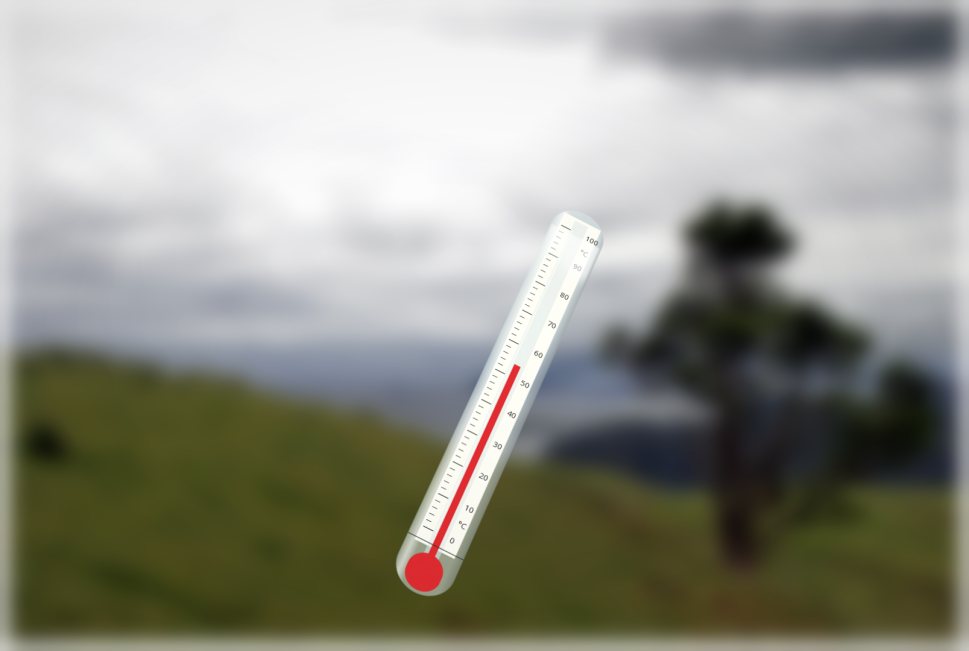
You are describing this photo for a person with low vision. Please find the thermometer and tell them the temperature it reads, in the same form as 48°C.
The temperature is 54°C
